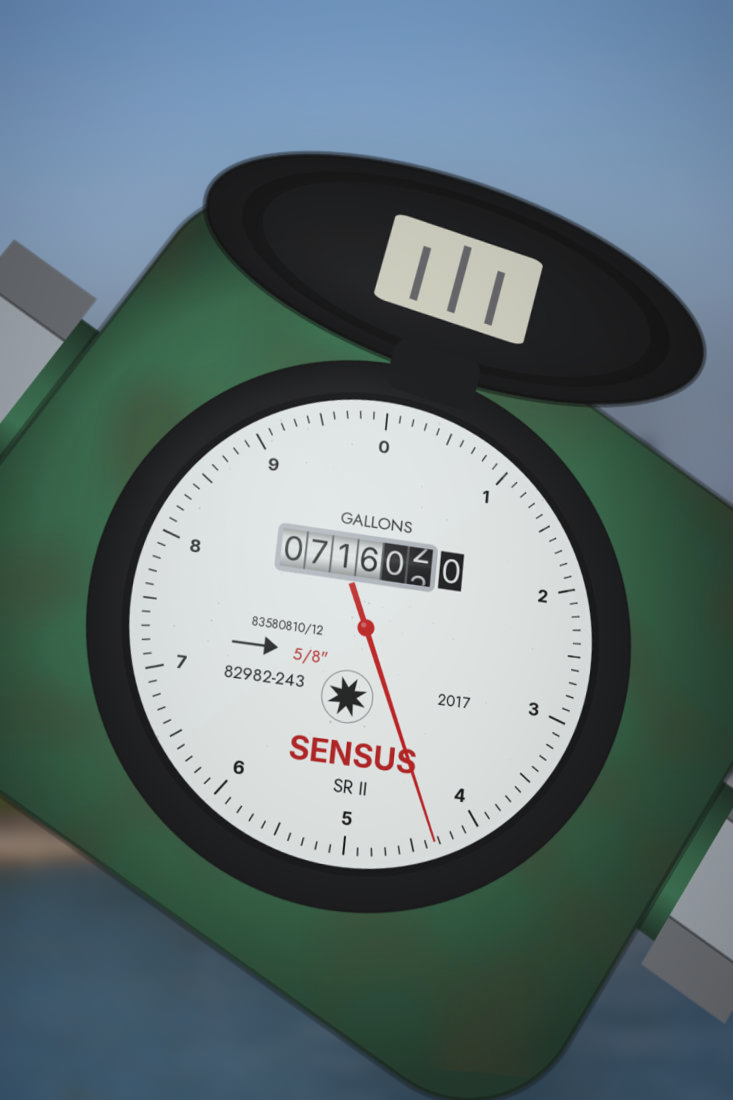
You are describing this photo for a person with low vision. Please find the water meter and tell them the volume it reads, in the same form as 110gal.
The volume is 716024.3gal
